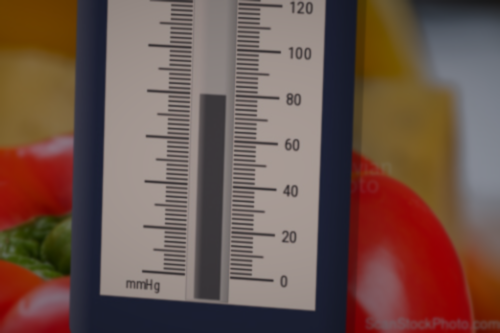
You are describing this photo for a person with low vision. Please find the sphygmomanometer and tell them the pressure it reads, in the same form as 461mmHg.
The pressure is 80mmHg
